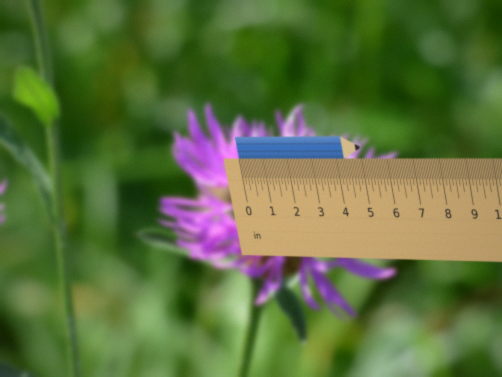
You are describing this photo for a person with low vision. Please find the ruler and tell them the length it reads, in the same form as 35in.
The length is 5in
